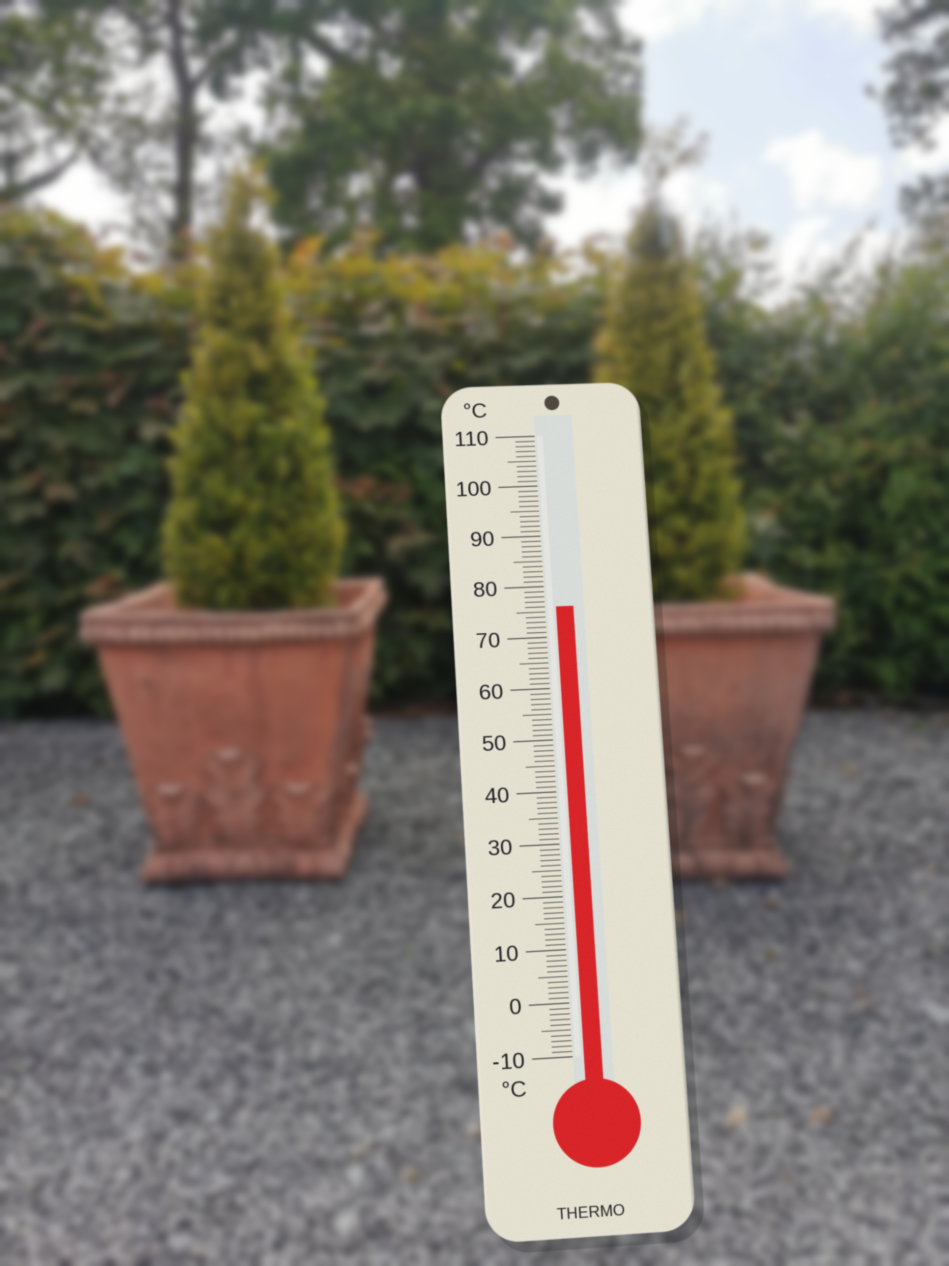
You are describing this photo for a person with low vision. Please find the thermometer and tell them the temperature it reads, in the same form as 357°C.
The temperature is 76°C
